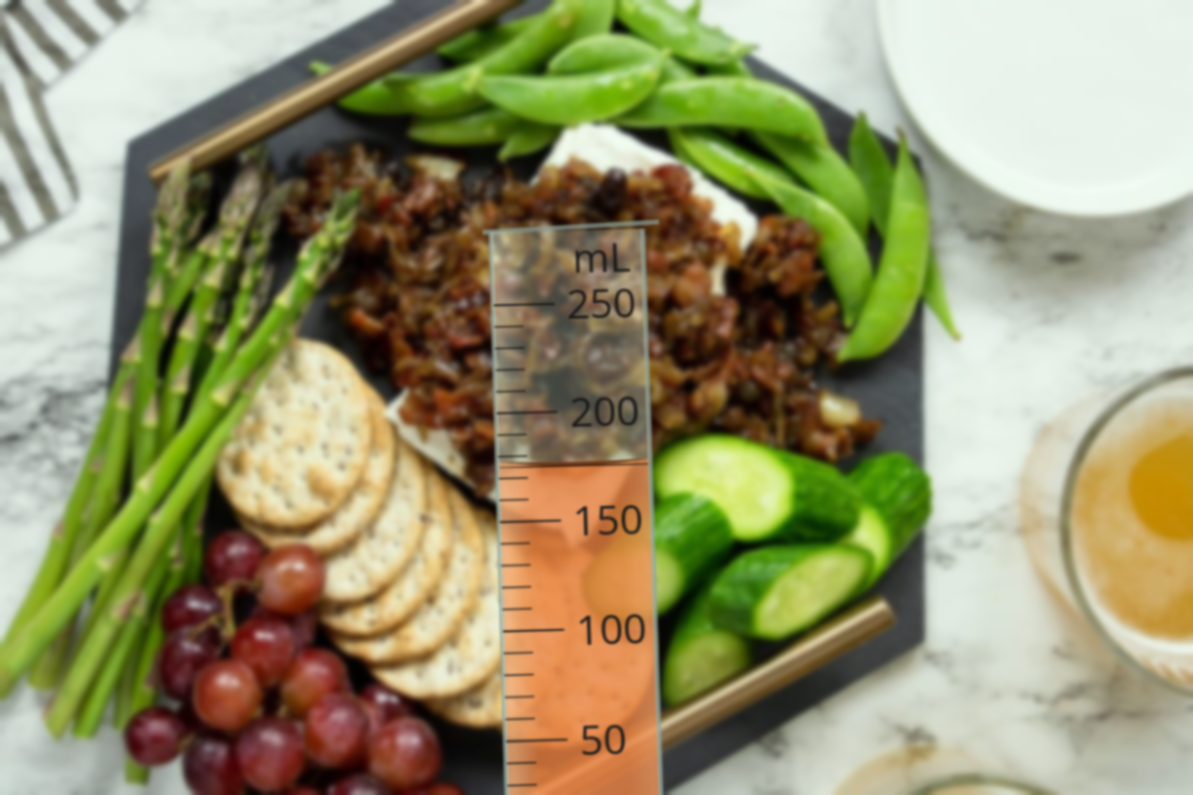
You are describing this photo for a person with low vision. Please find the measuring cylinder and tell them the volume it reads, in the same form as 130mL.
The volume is 175mL
